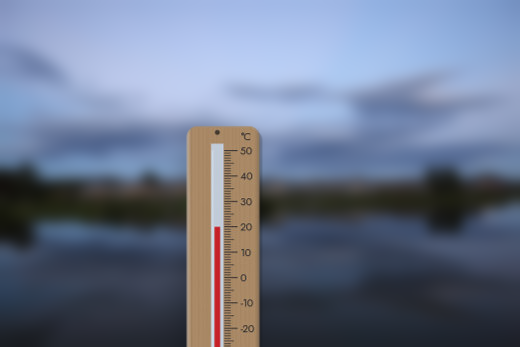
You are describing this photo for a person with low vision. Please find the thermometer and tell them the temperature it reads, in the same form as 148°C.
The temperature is 20°C
